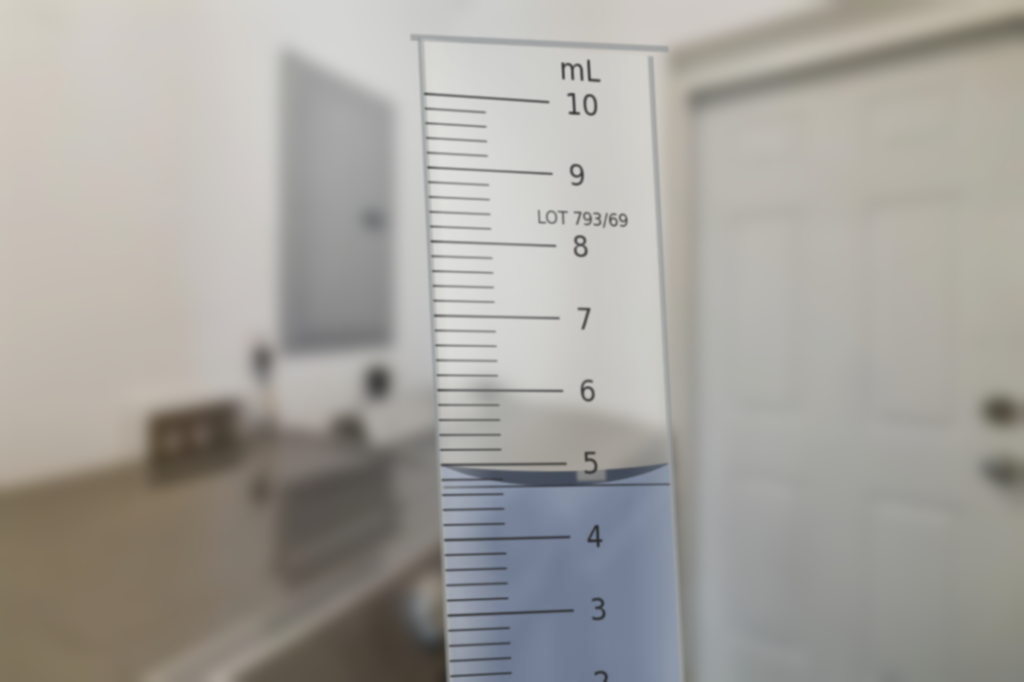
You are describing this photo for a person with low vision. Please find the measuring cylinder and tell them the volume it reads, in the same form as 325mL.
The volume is 4.7mL
